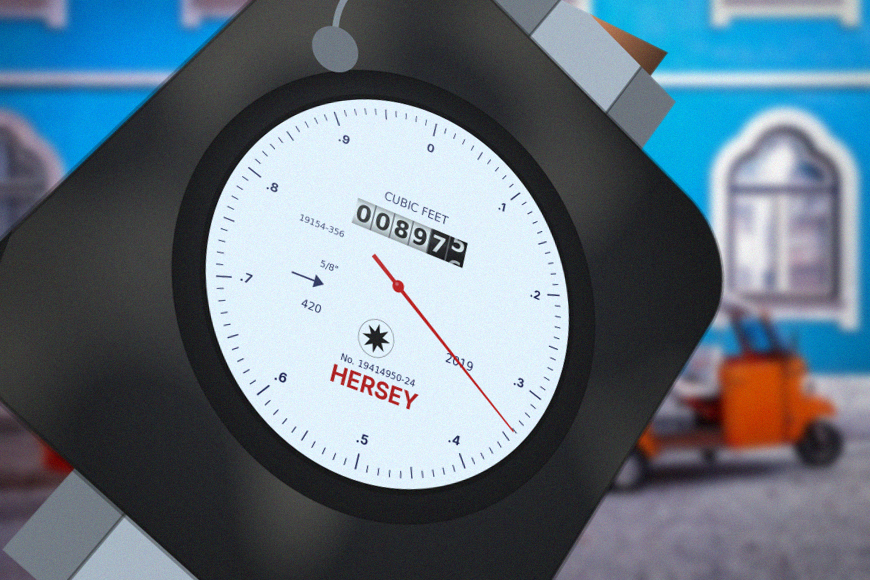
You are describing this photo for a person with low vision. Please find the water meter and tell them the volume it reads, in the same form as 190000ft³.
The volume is 8975.34ft³
